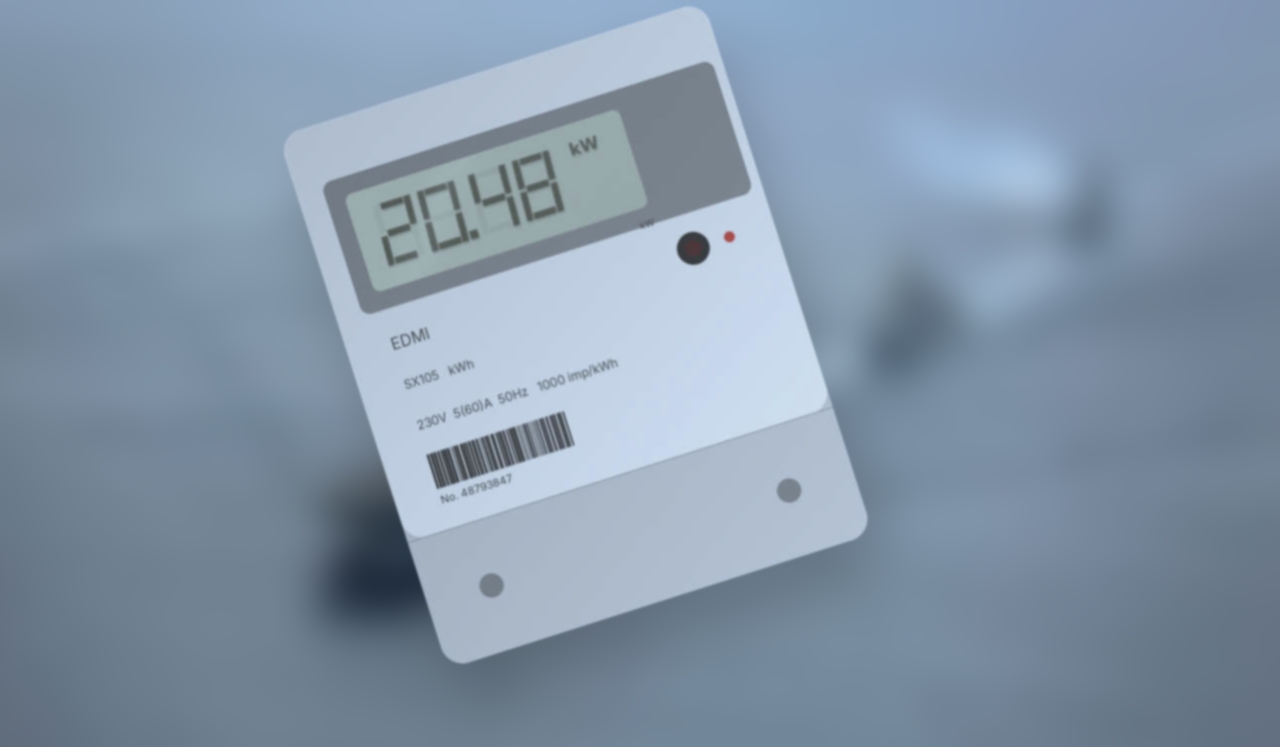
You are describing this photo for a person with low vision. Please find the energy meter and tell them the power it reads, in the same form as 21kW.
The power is 20.48kW
